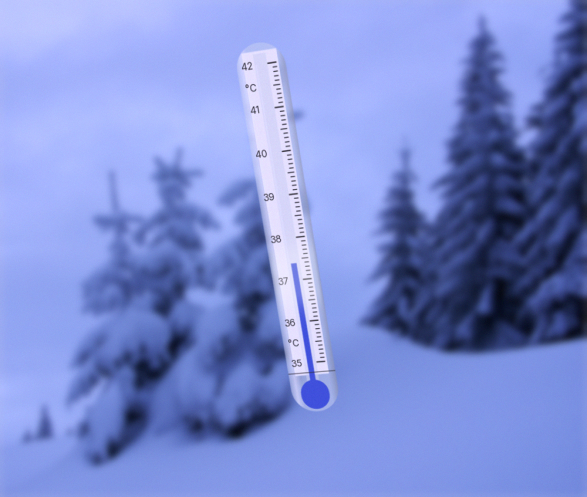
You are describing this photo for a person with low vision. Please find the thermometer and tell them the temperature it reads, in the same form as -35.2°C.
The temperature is 37.4°C
